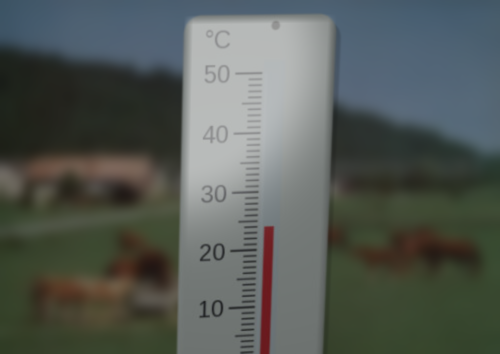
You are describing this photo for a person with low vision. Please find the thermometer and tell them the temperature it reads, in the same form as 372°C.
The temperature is 24°C
